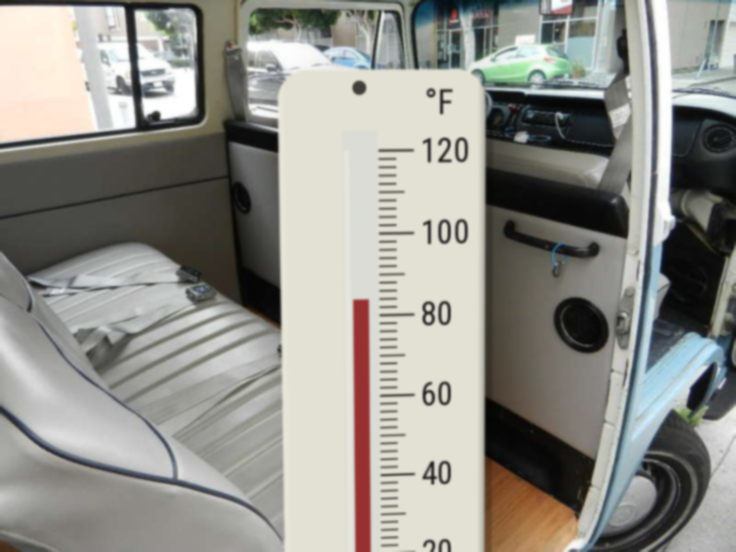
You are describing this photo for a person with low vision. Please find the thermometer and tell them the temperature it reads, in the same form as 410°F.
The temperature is 84°F
